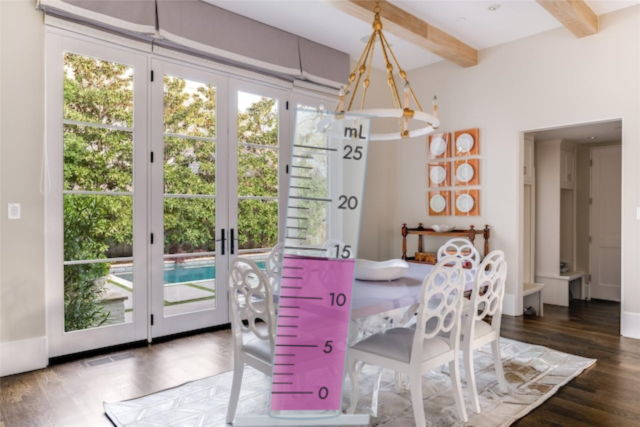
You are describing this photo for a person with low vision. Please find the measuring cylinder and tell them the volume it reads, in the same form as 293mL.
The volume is 14mL
